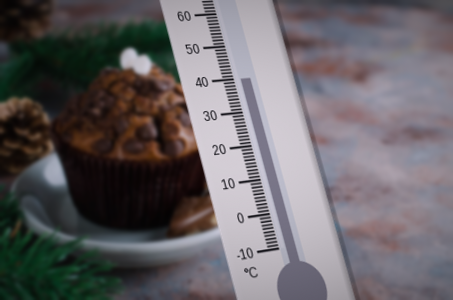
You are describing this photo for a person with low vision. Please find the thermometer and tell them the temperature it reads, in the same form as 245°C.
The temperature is 40°C
